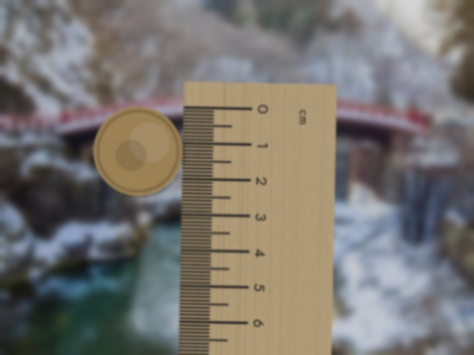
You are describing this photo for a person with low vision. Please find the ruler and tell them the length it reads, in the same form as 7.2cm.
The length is 2.5cm
